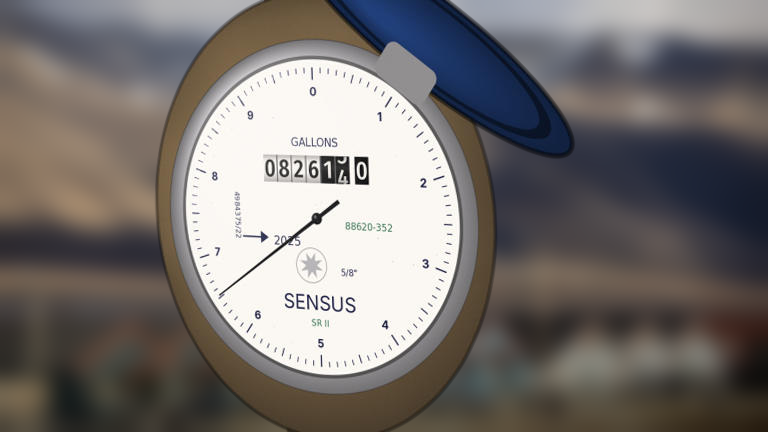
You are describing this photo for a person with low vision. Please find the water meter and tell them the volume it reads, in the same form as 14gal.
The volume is 826136.5gal
